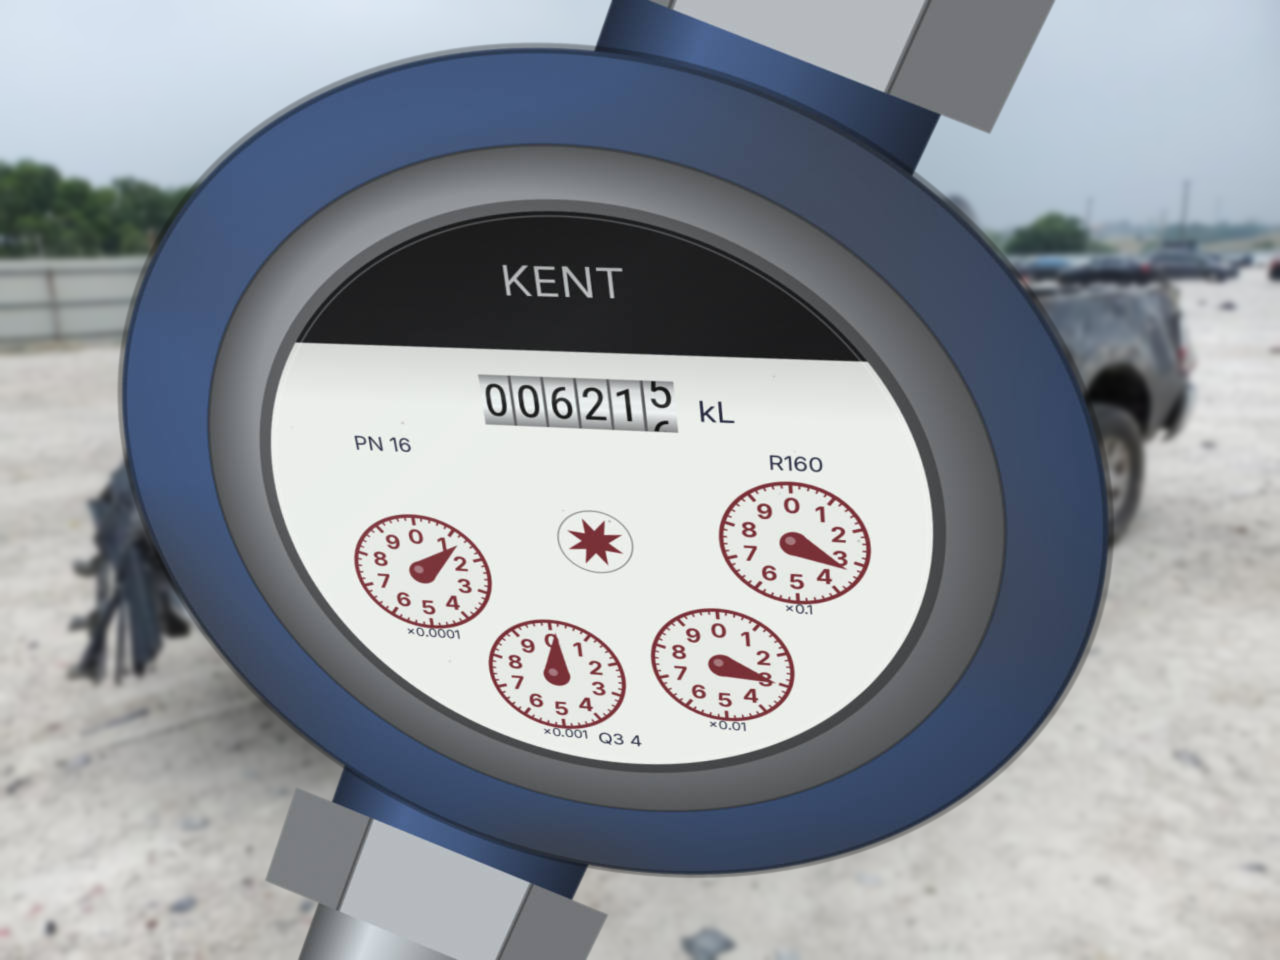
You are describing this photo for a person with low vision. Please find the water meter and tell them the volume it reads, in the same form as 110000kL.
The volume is 6215.3301kL
